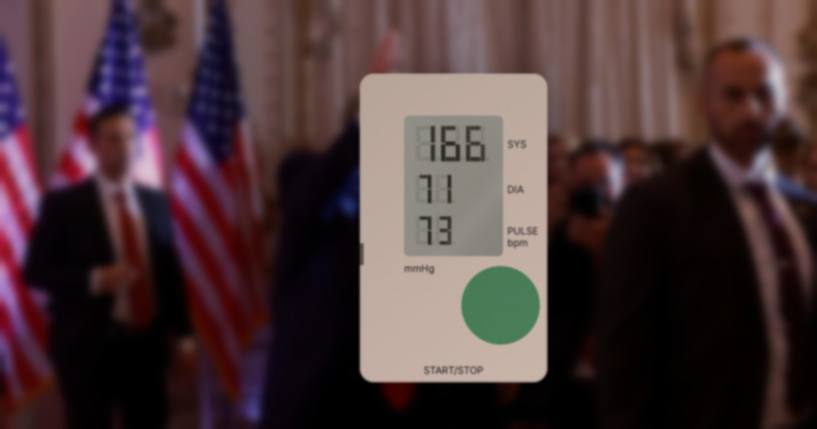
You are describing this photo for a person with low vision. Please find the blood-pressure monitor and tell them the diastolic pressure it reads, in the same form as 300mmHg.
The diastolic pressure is 71mmHg
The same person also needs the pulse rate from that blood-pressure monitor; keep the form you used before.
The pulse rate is 73bpm
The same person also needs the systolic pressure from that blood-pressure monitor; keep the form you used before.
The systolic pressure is 166mmHg
